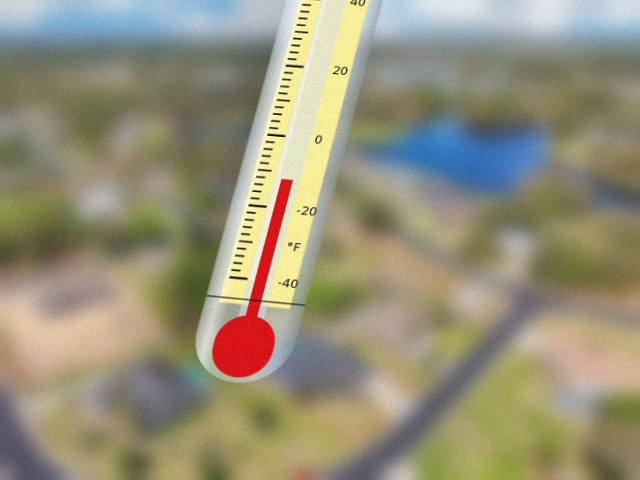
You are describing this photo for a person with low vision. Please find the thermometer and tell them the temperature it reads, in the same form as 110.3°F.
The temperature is -12°F
